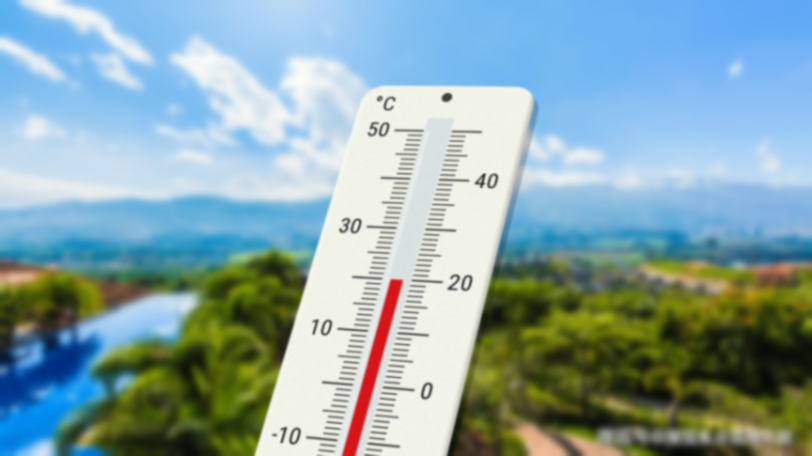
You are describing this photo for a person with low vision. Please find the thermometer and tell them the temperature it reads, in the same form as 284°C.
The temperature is 20°C
